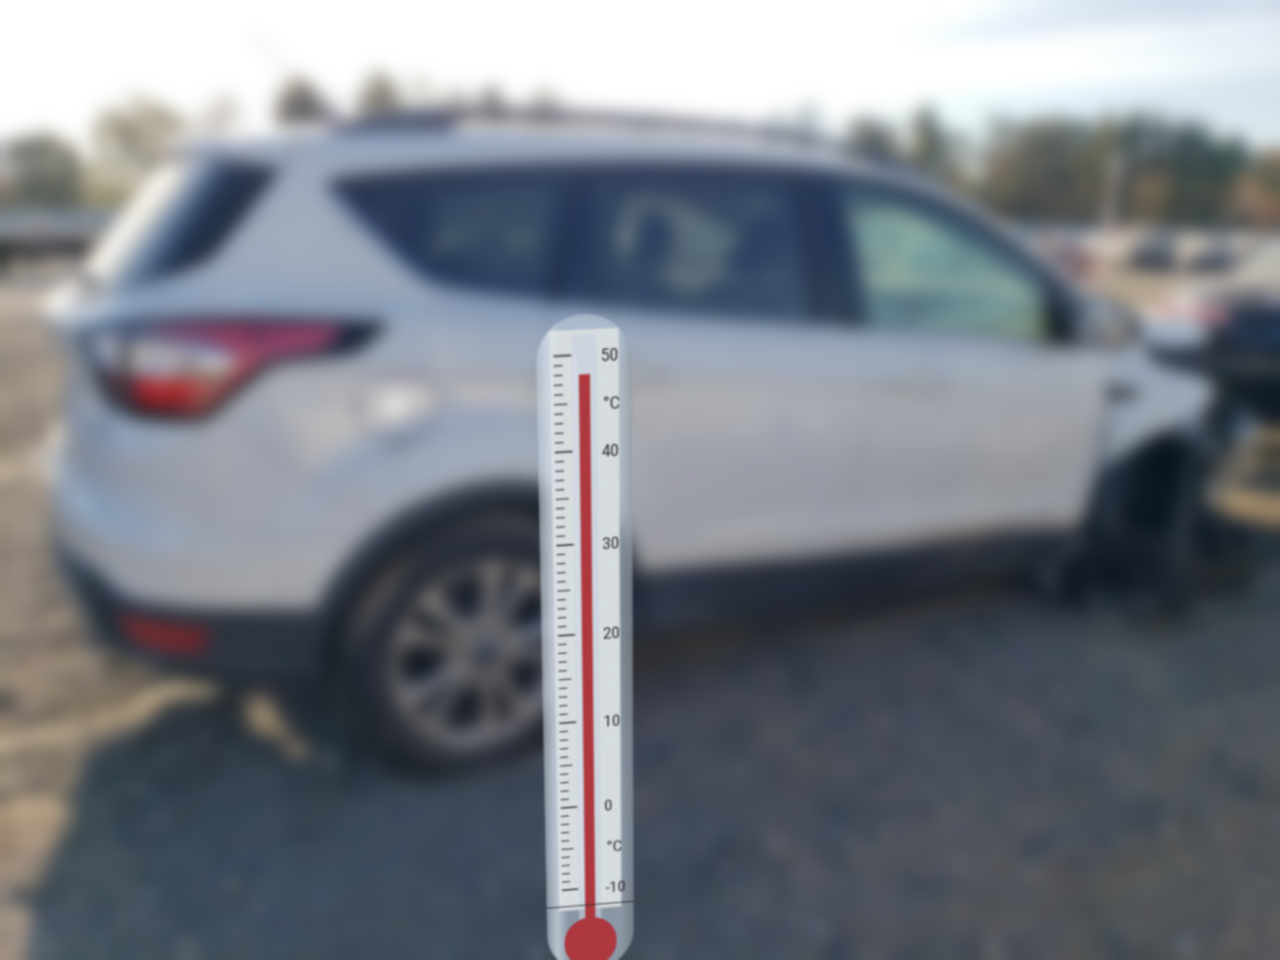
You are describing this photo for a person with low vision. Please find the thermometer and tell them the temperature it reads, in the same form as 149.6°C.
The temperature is 48°C
